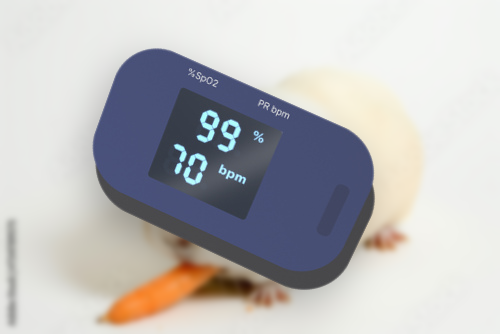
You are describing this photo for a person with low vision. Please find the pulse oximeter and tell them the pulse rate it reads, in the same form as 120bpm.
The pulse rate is 70bpm
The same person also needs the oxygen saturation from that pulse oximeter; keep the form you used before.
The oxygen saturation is 99%
